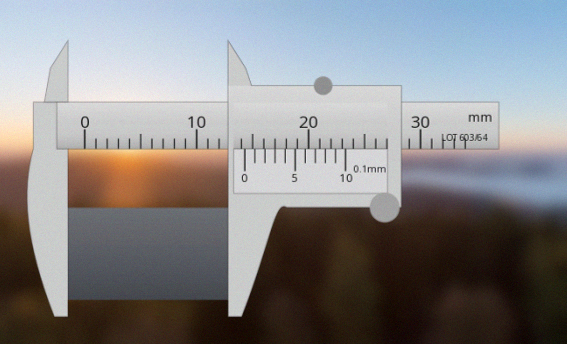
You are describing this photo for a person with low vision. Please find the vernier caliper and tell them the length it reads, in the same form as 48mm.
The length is 14.3mm
